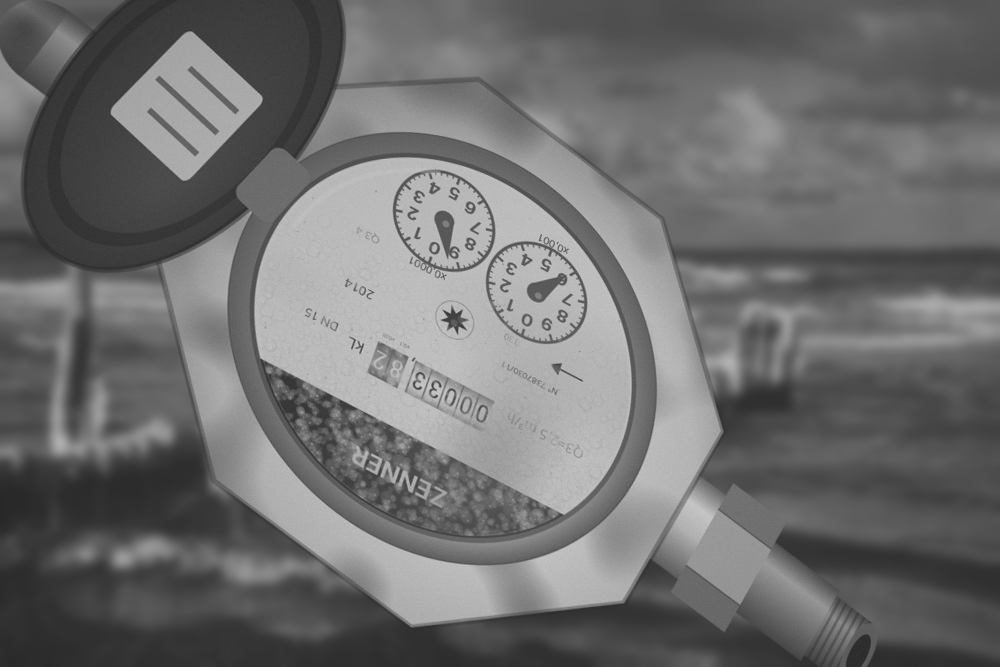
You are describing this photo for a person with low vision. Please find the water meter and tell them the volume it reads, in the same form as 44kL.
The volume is 33.8259kL
